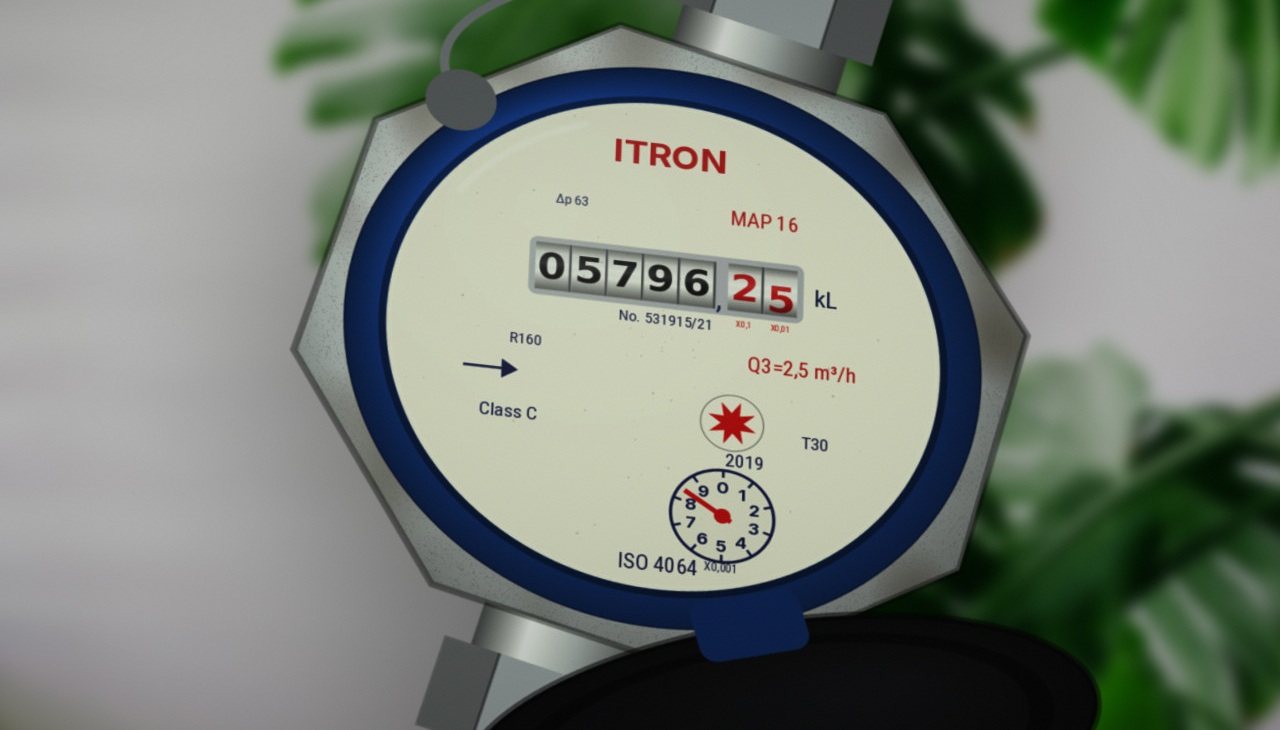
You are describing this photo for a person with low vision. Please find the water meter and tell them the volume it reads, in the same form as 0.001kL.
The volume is 5796.248kL
